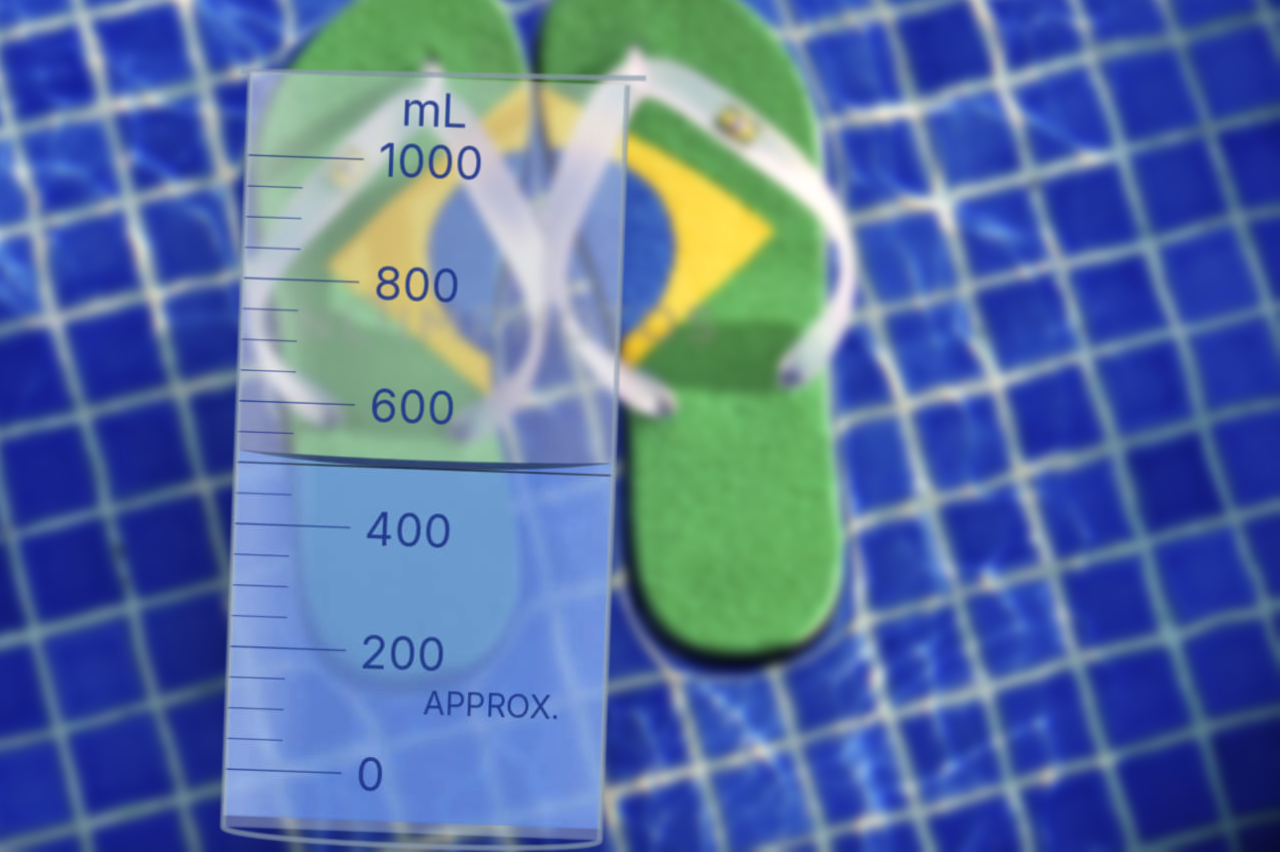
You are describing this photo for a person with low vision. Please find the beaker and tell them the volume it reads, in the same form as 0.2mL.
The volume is 500mL
